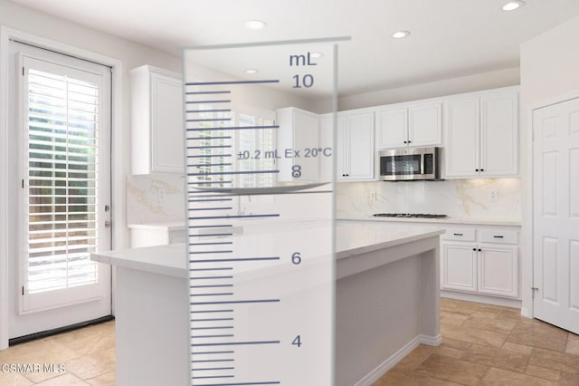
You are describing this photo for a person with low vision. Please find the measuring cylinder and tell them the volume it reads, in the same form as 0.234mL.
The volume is 7.5mL
